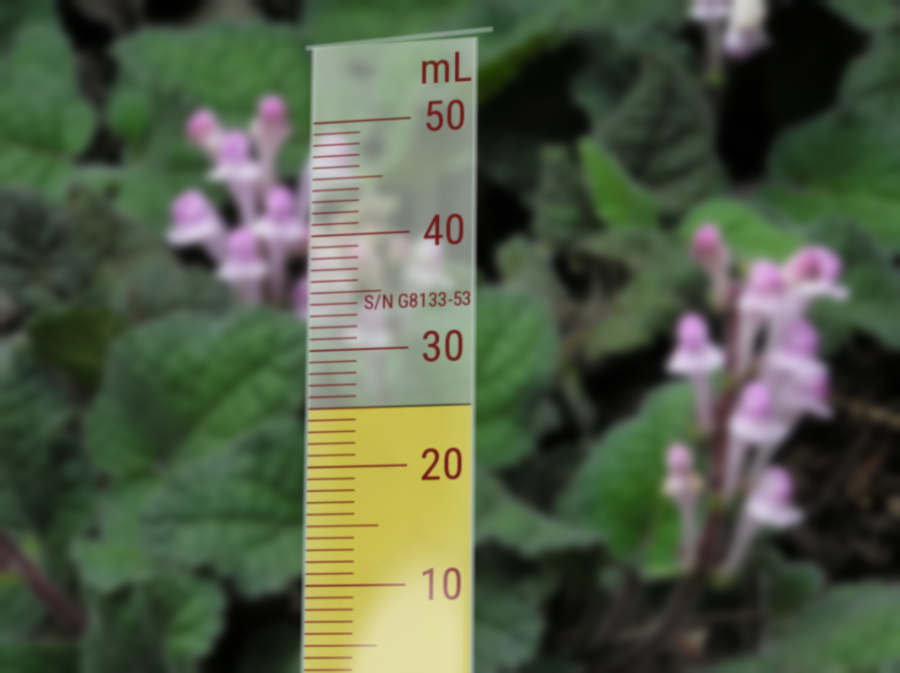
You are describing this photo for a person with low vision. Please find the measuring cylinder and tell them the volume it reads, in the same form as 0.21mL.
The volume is 25mL
